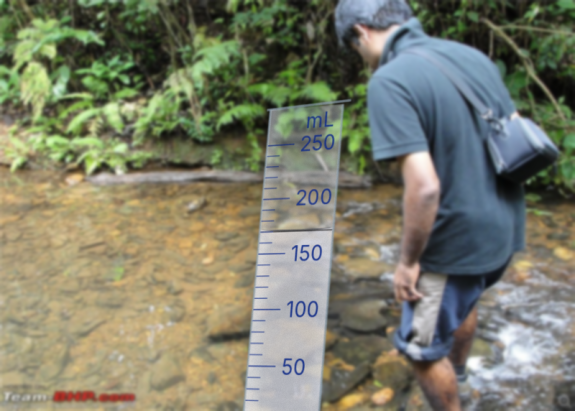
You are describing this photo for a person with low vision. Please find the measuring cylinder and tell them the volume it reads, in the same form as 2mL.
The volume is 170mL
